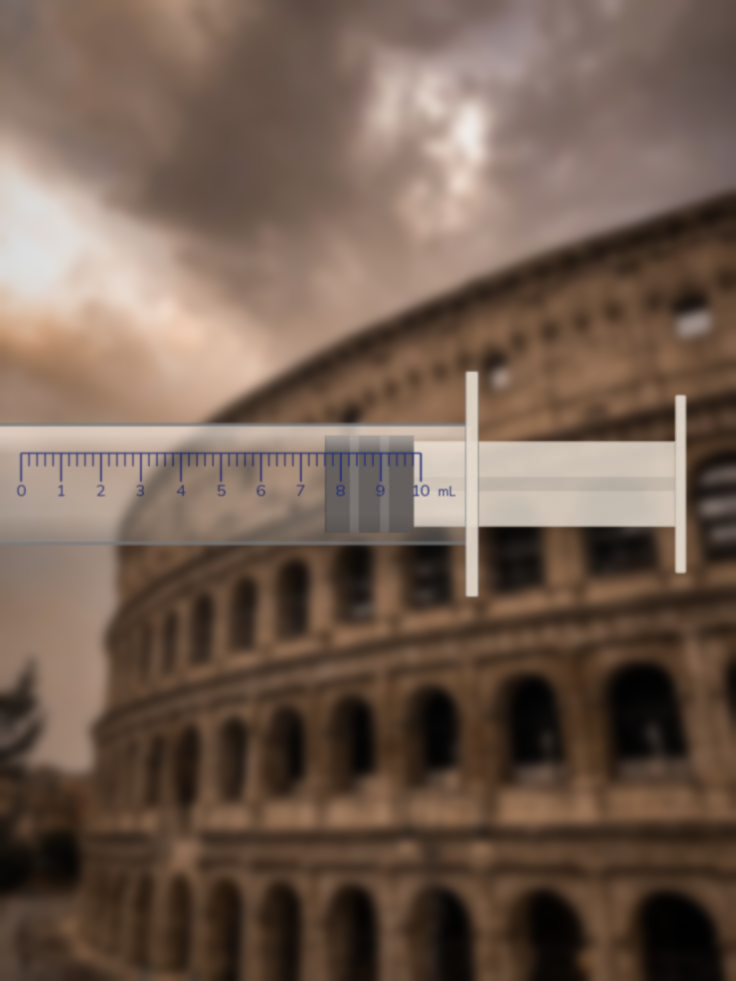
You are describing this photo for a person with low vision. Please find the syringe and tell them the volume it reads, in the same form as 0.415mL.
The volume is 7.6mL
